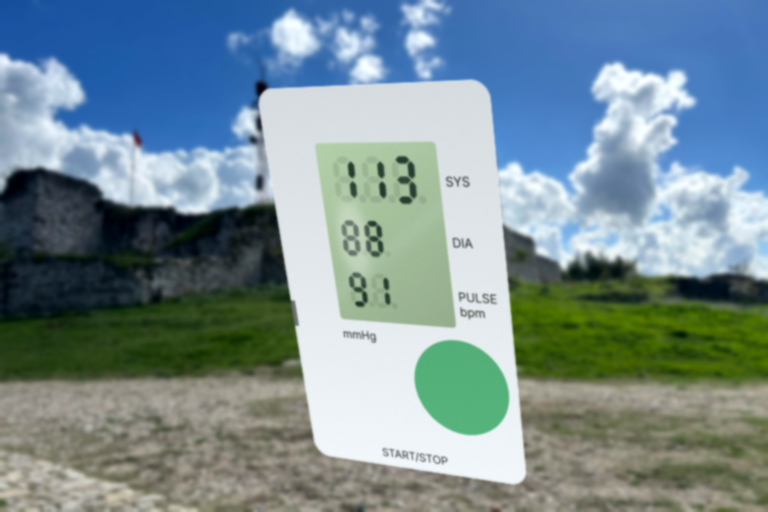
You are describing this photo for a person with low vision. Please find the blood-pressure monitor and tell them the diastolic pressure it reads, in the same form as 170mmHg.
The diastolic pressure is 88mmHg
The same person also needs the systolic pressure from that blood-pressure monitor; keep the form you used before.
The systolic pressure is 113mmHg
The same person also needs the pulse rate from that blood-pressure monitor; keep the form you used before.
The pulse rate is 91bpm
